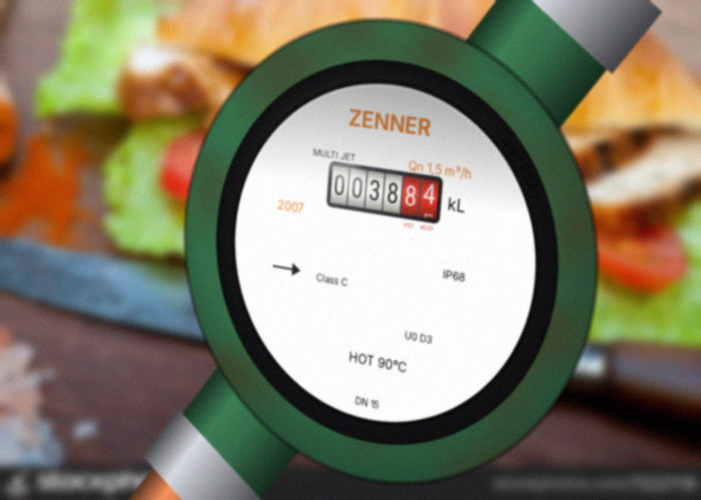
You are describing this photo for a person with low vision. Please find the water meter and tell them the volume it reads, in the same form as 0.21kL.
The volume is 38.84kL
